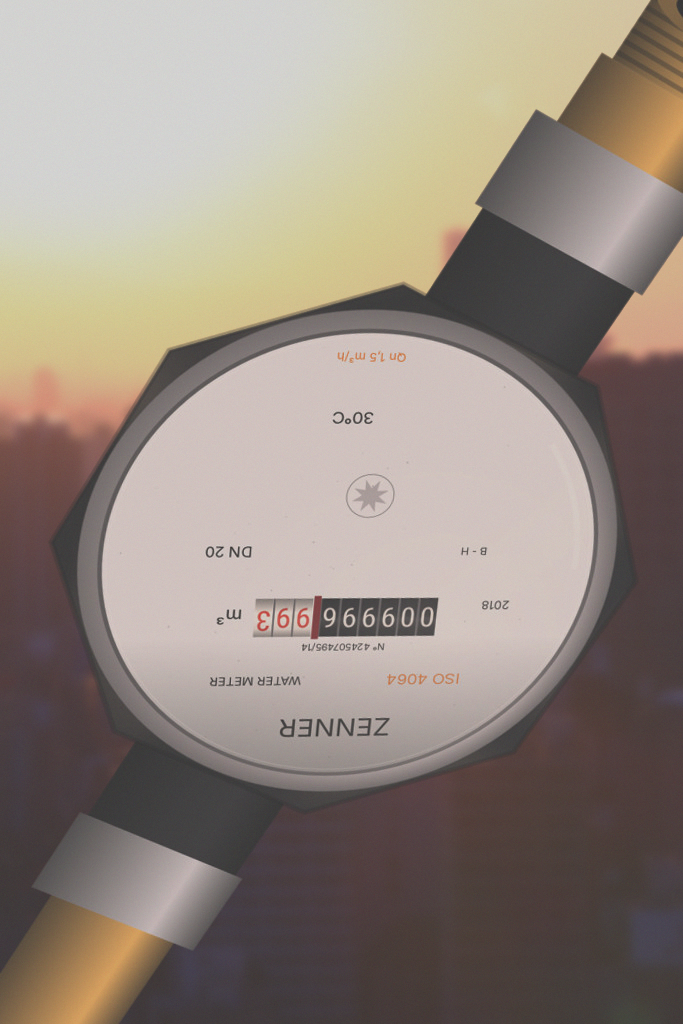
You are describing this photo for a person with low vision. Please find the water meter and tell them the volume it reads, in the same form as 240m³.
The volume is 9996.993m³
